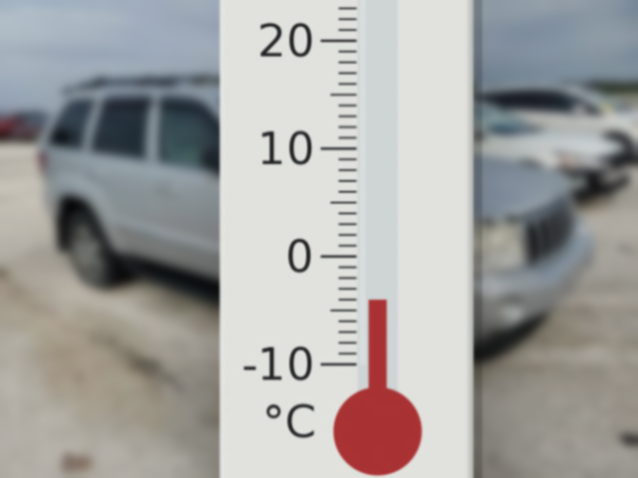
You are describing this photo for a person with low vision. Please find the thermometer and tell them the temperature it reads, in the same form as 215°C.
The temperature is -4°C
